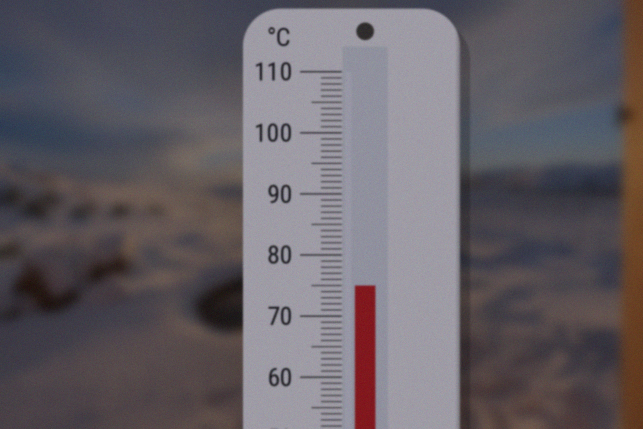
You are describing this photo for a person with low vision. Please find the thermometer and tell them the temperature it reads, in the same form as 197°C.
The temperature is 75°C
